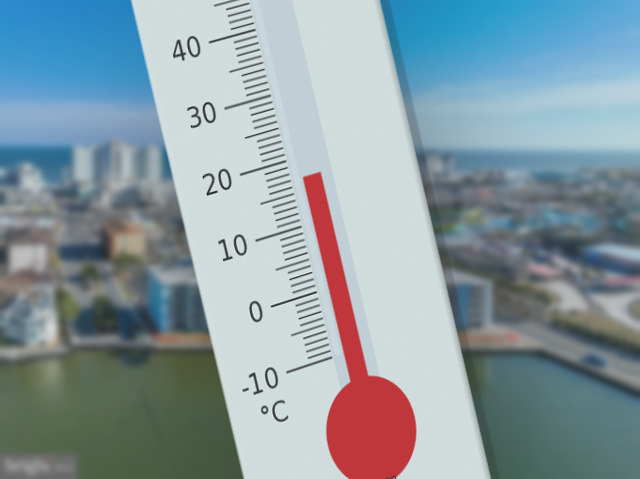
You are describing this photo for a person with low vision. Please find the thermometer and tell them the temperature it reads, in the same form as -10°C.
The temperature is 17°C
